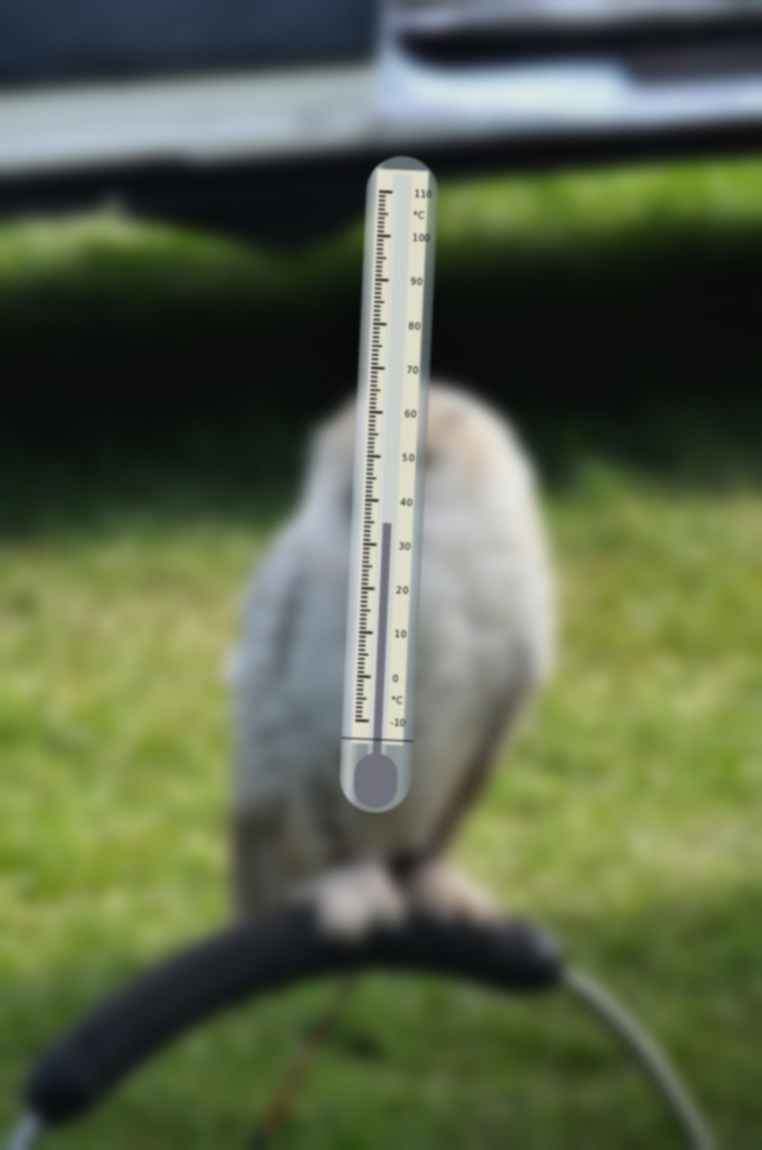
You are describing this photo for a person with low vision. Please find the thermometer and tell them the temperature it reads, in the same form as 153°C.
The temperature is 35°C
